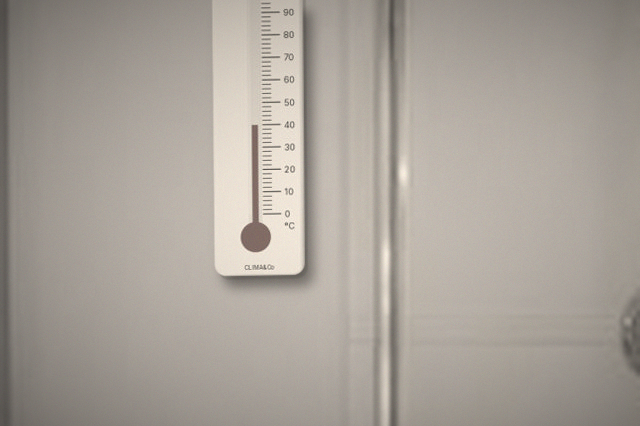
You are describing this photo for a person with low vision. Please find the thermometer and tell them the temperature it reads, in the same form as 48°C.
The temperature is 40°C
